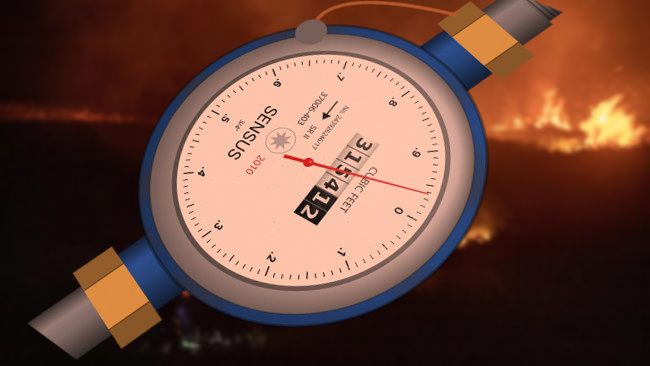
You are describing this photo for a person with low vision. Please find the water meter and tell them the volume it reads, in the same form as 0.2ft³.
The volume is 315411.96ft³
